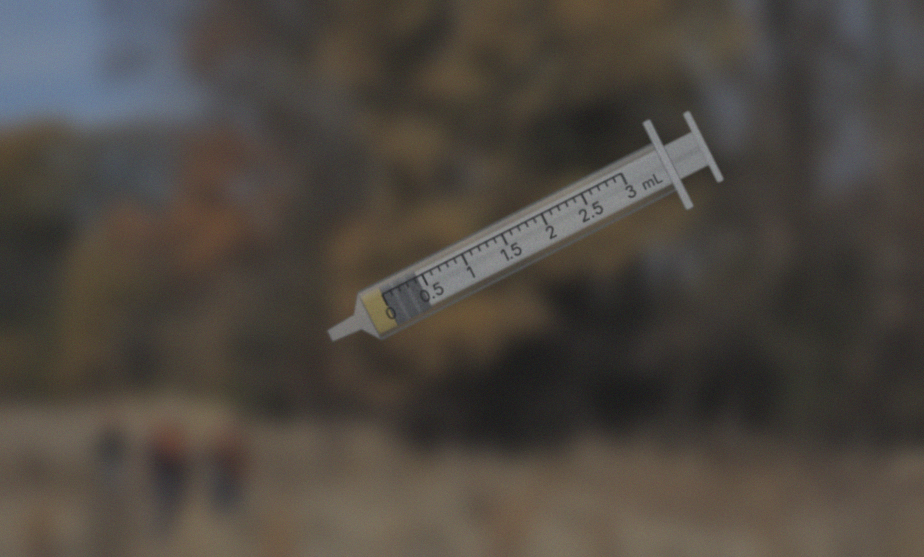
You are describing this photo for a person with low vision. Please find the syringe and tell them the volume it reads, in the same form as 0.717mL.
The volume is 0mL
